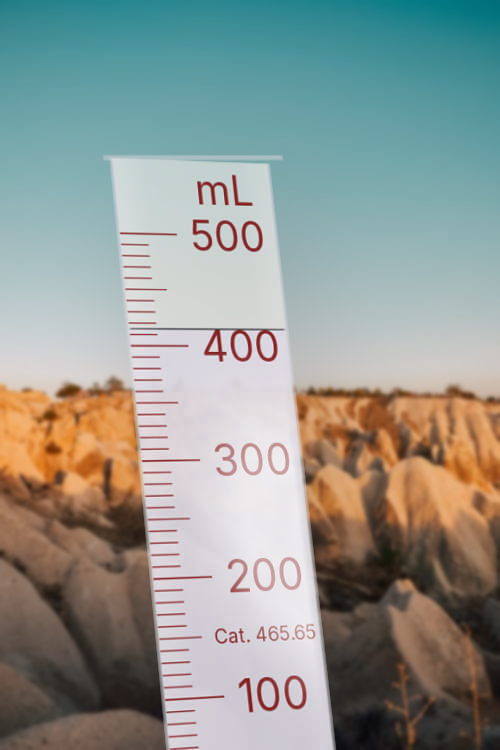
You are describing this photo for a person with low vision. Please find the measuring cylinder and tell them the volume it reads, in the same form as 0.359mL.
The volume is 415mL
